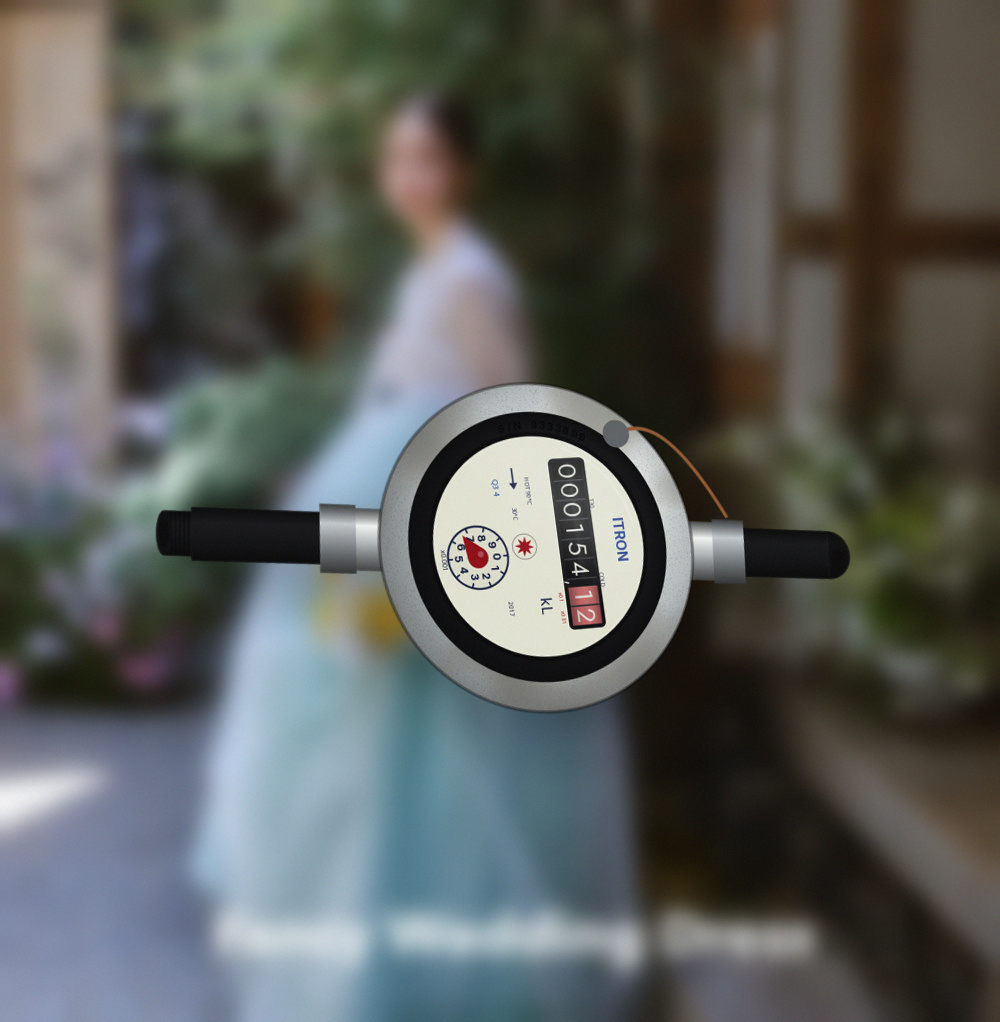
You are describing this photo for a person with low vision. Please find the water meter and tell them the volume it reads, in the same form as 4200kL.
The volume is 154.126kL
